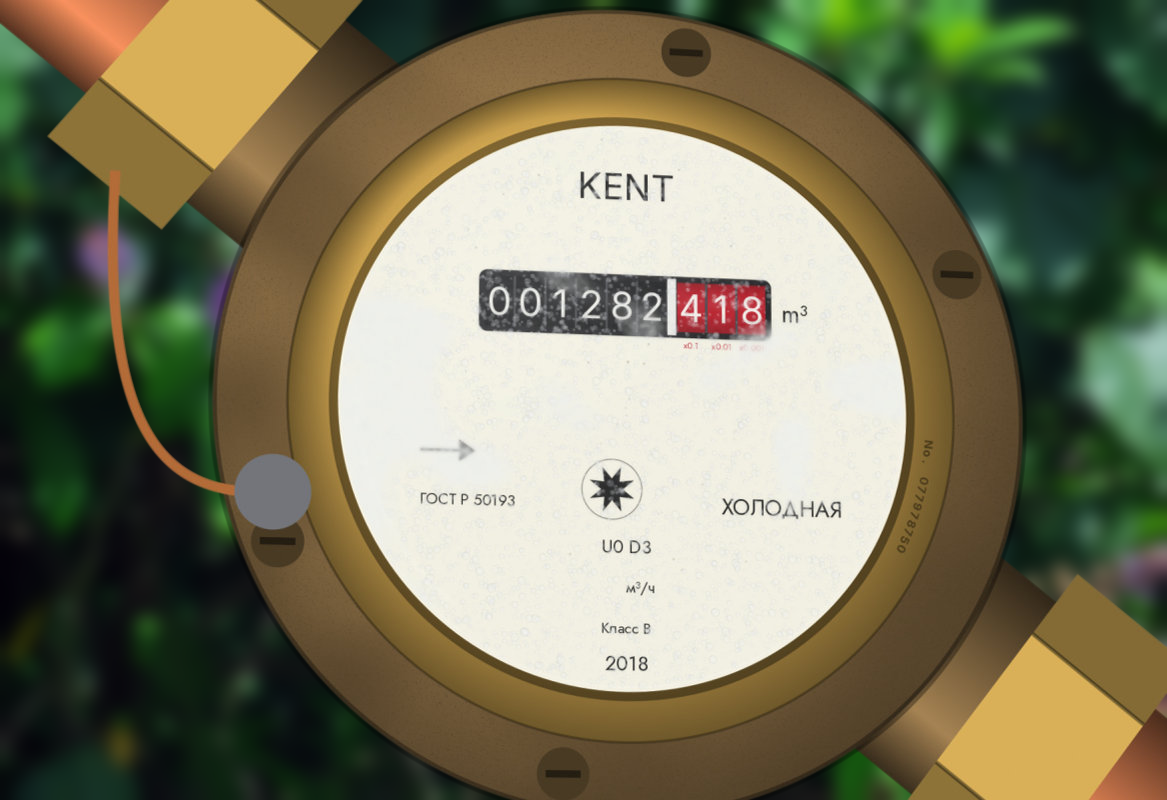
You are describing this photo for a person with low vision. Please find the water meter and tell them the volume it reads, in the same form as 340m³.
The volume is 1282.418m³
